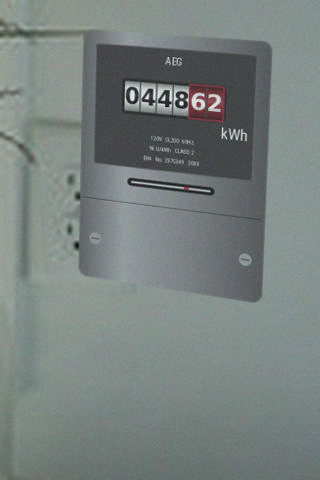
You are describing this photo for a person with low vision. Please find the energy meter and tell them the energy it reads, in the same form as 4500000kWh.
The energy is 448.62kWh
